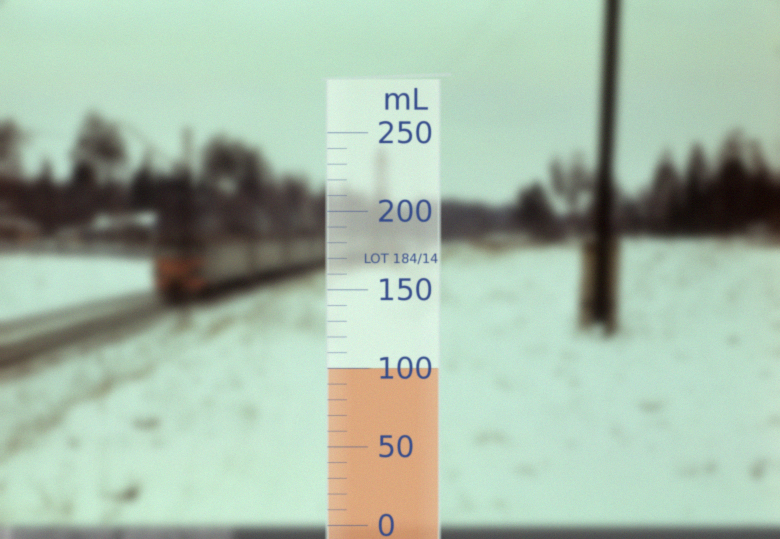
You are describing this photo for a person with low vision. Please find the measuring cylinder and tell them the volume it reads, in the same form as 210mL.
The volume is 100mL
